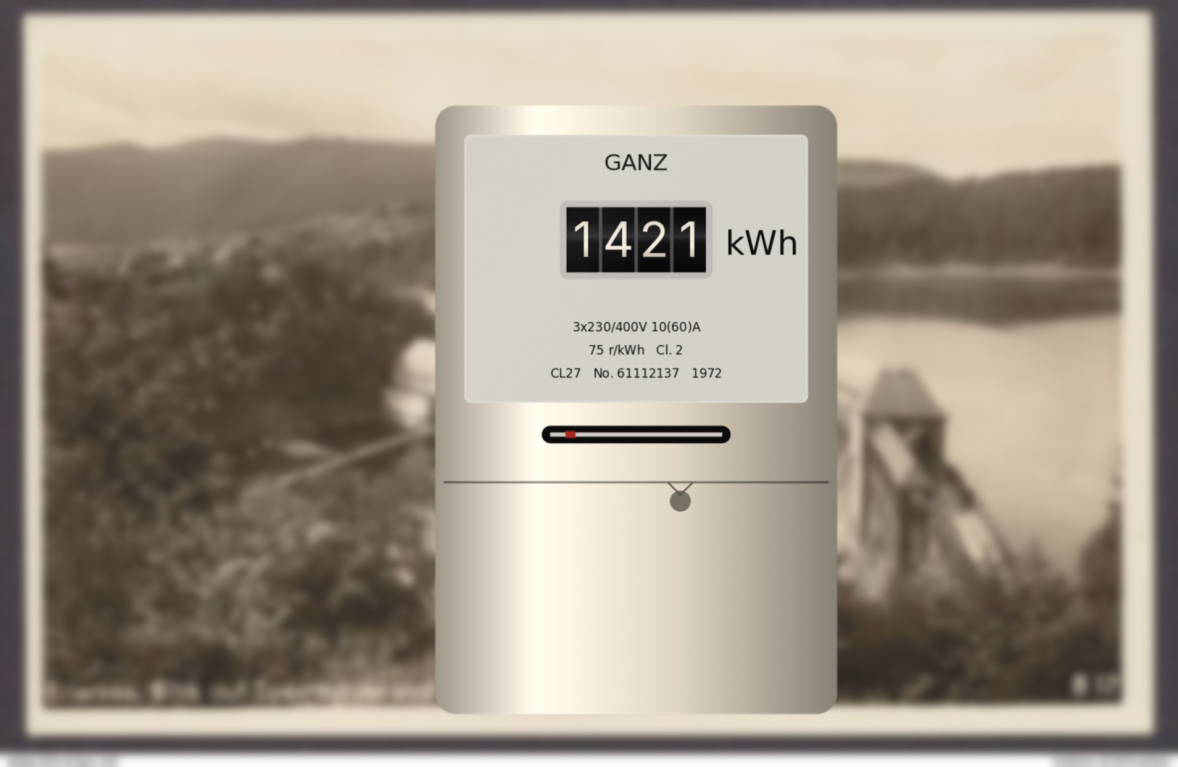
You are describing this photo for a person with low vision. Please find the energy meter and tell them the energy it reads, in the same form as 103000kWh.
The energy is 1421kWh
